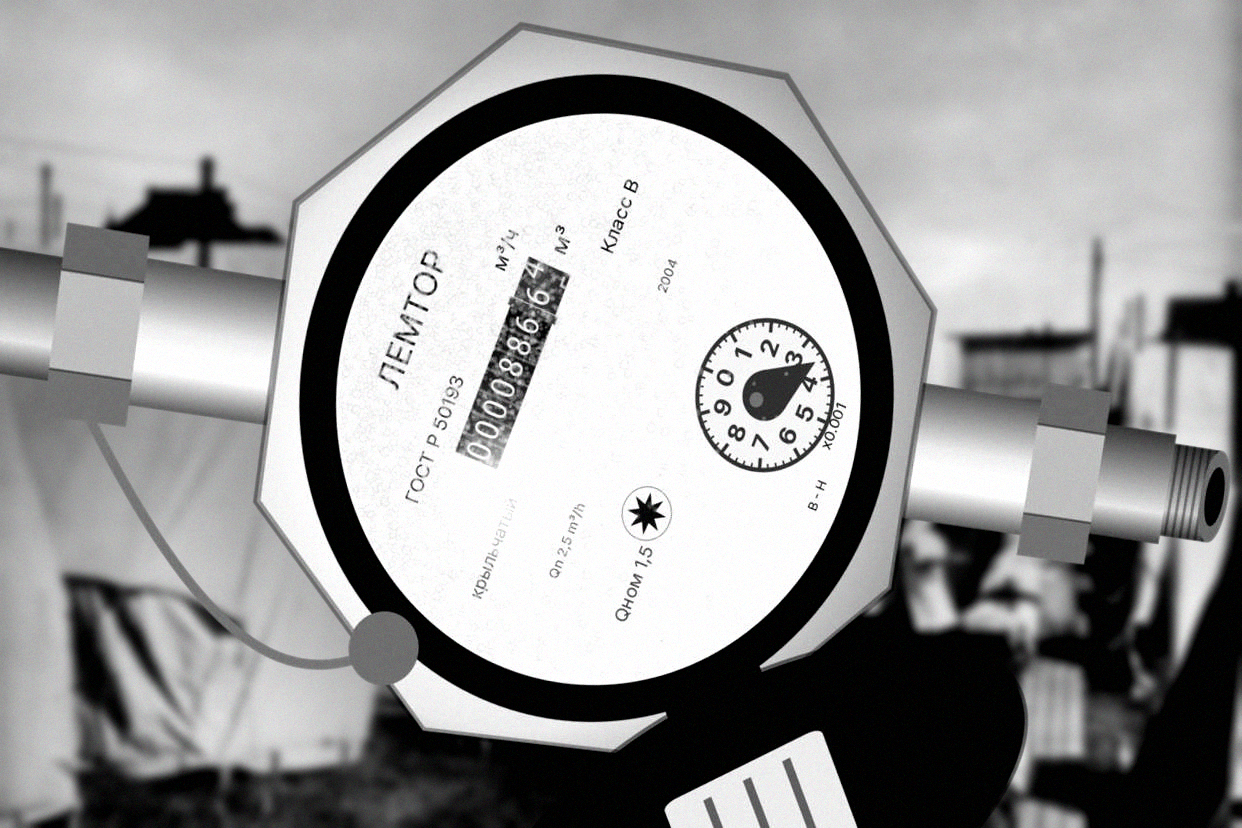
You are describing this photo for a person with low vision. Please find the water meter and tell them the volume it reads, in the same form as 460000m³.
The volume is 886.643m³
